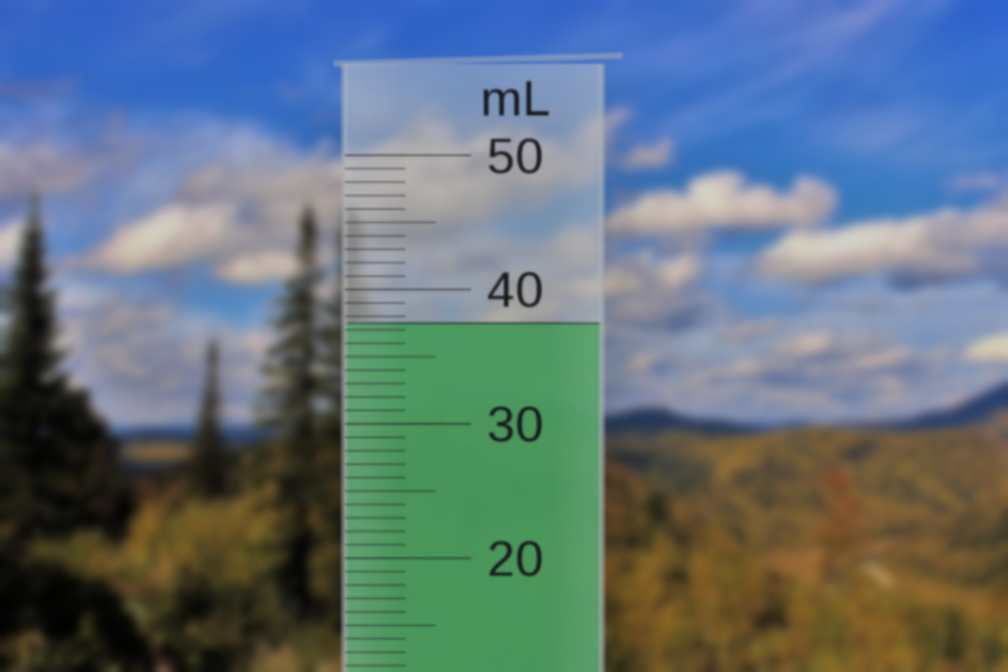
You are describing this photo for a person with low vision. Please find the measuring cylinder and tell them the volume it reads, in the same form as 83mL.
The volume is 37.5mL
